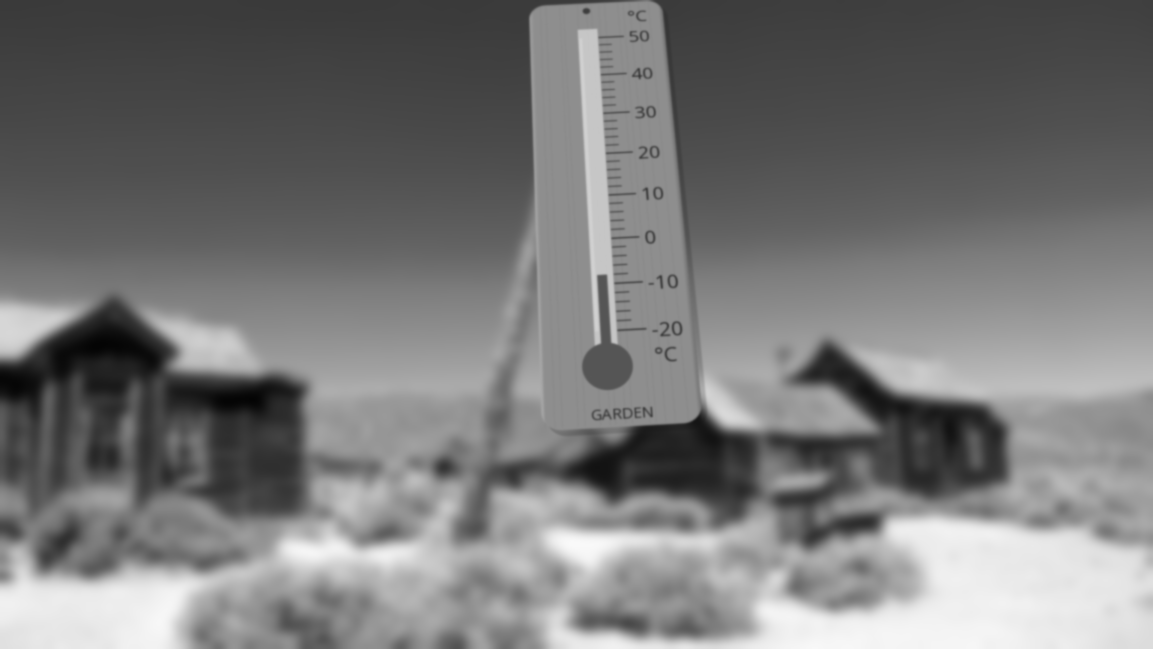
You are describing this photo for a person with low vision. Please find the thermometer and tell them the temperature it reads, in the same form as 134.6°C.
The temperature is -8°C
